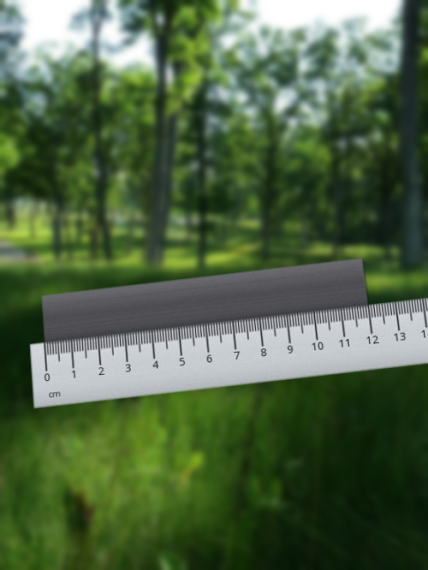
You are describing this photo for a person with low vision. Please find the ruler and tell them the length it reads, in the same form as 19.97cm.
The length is 12cm
